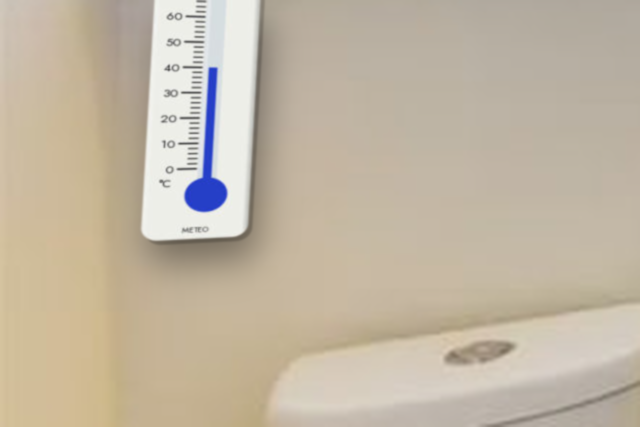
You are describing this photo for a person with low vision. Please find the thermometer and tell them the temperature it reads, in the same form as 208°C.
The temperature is 40°C
